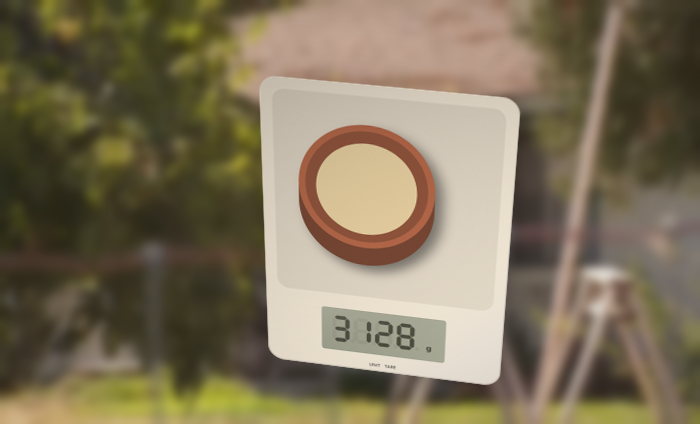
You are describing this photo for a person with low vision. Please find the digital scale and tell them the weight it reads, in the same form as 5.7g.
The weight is 3128g
